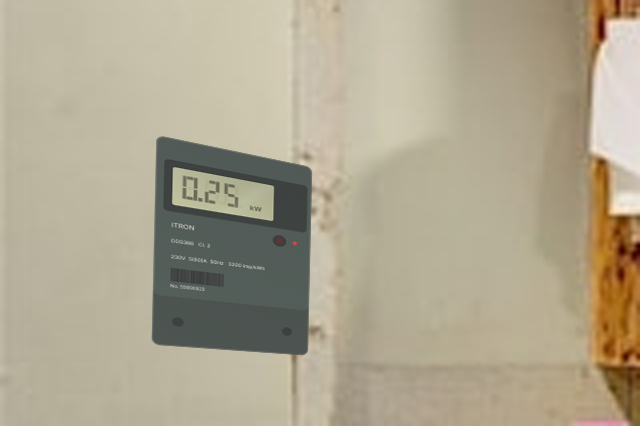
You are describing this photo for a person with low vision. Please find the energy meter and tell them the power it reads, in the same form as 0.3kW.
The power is 0.25kW
